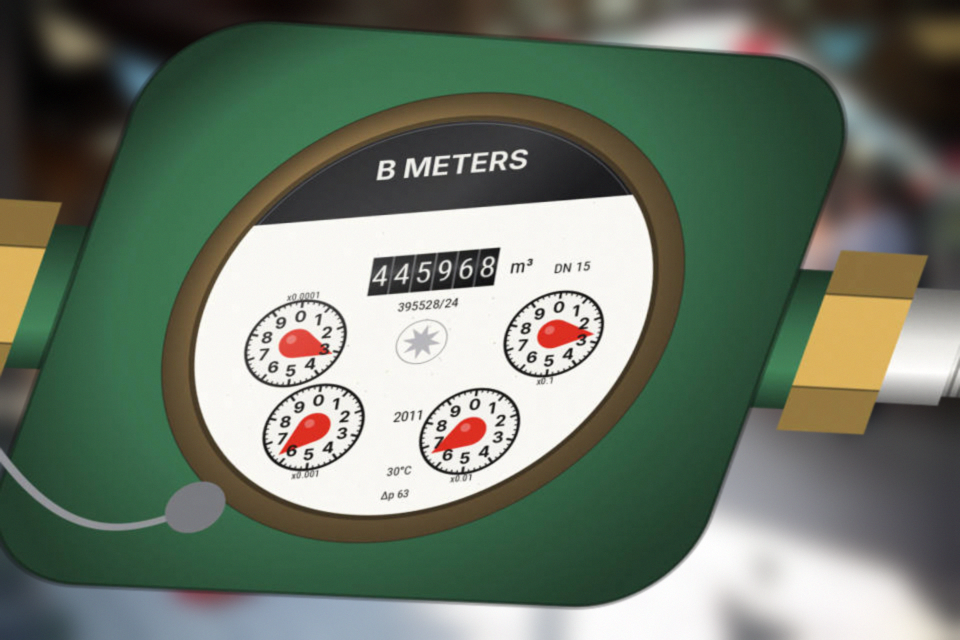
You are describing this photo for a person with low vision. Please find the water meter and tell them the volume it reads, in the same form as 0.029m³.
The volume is 445968.2663m³
